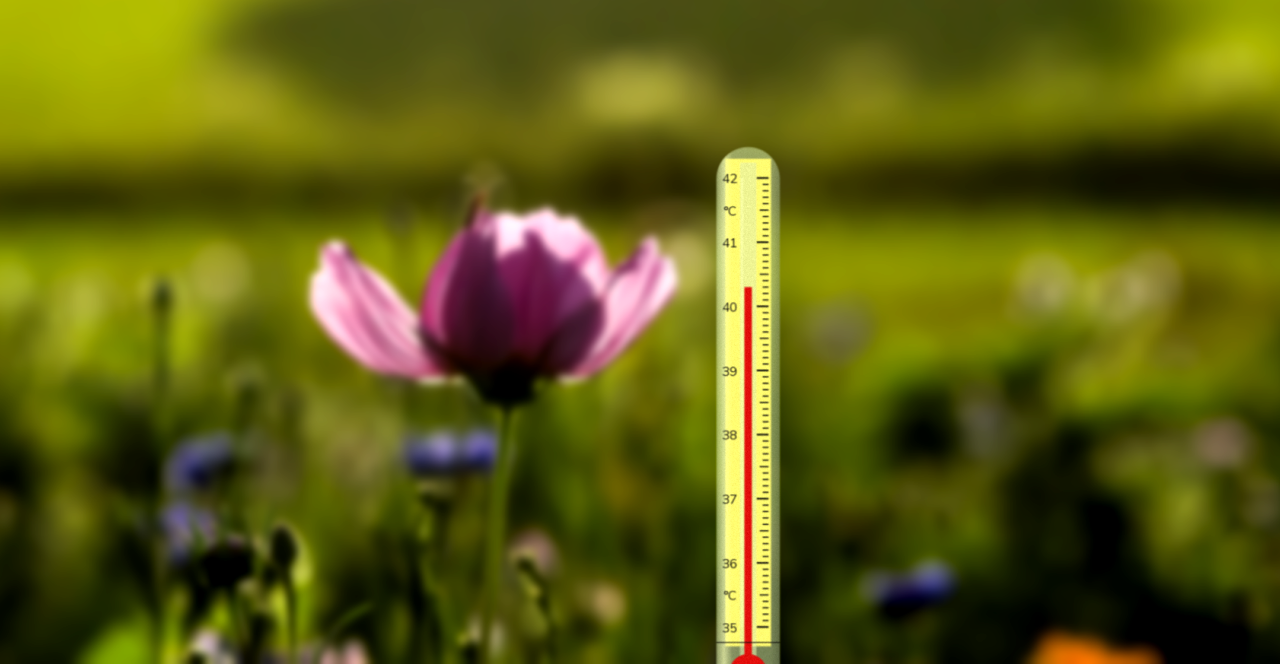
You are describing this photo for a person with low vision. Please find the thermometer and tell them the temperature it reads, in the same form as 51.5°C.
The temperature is 40.3°C
